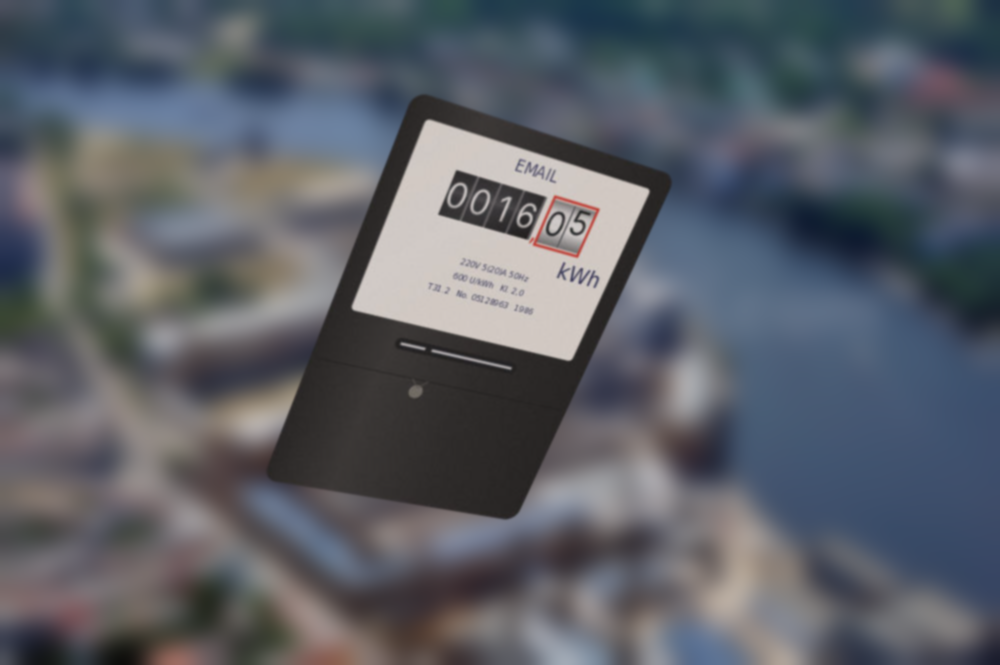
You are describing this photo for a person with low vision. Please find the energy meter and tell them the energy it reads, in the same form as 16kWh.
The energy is 16.05kWh
